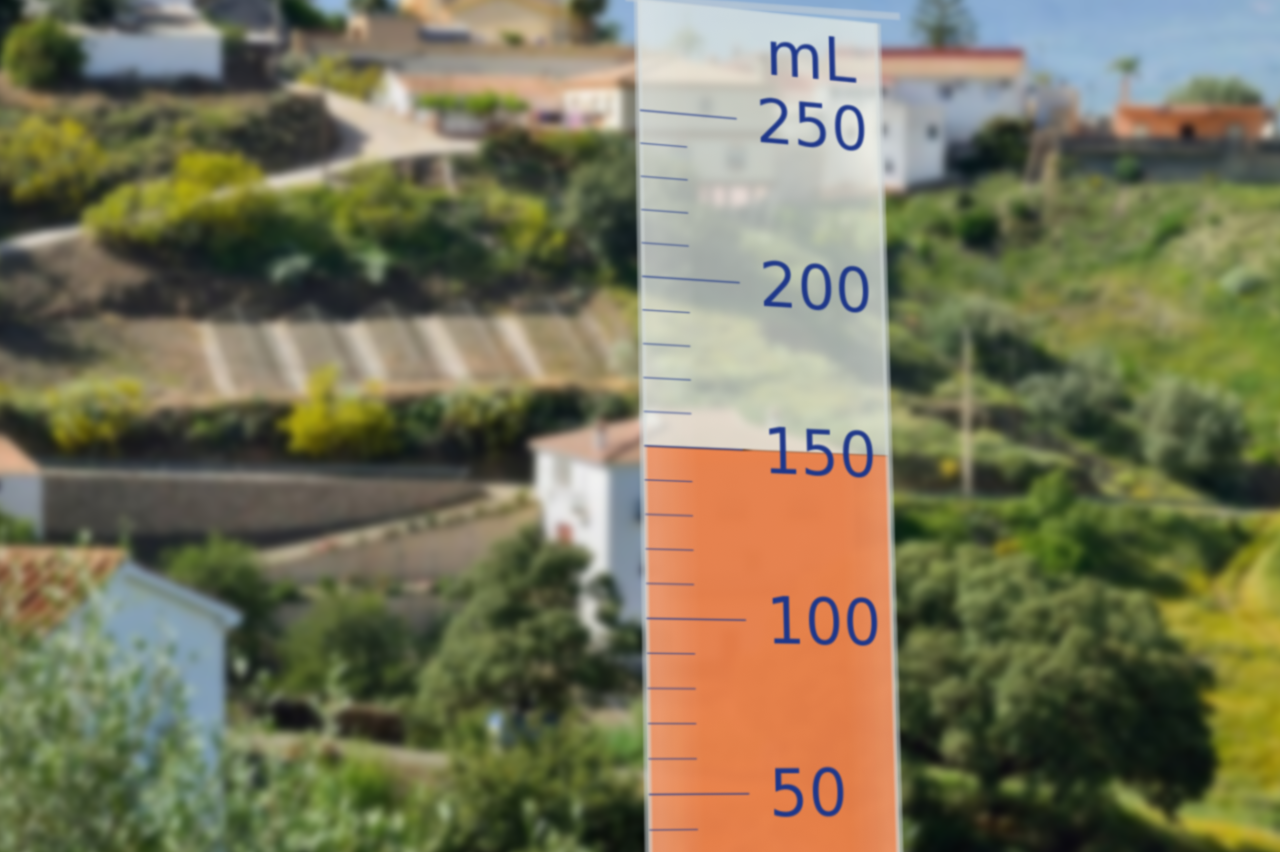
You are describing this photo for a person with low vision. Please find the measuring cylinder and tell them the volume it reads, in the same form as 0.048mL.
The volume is 150mL
